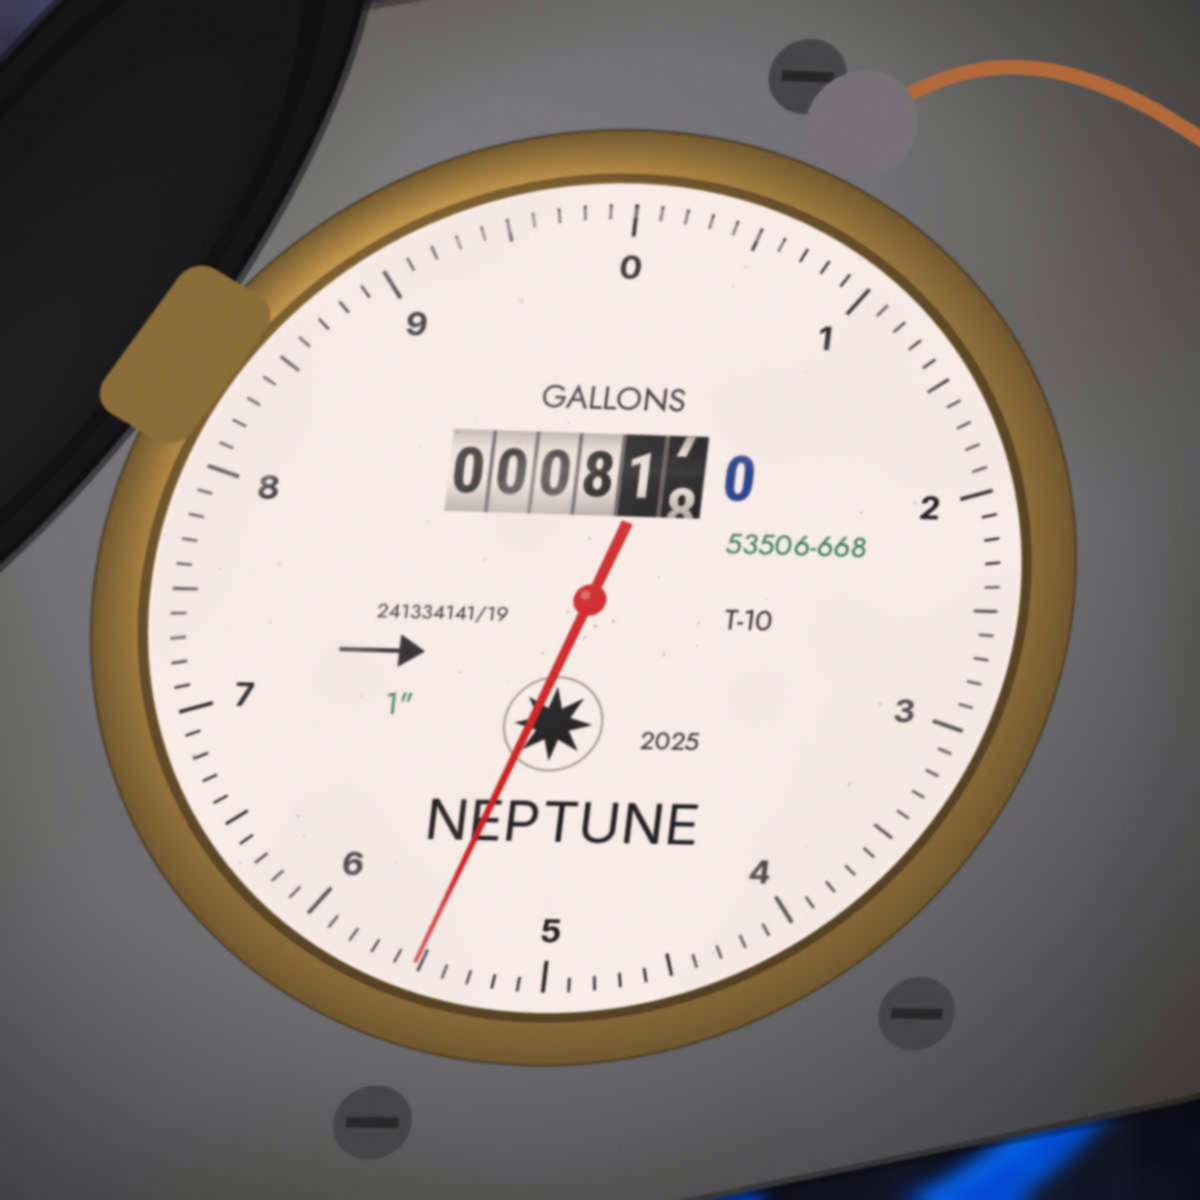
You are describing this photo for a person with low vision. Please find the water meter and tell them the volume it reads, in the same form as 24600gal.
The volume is 8175.5gal
